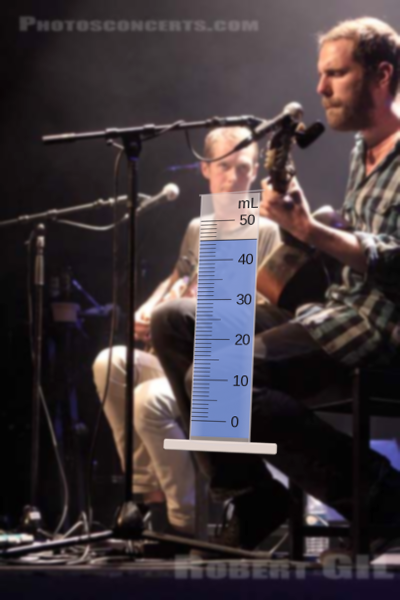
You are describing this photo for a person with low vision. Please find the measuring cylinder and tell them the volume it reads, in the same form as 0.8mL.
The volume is 45mL
